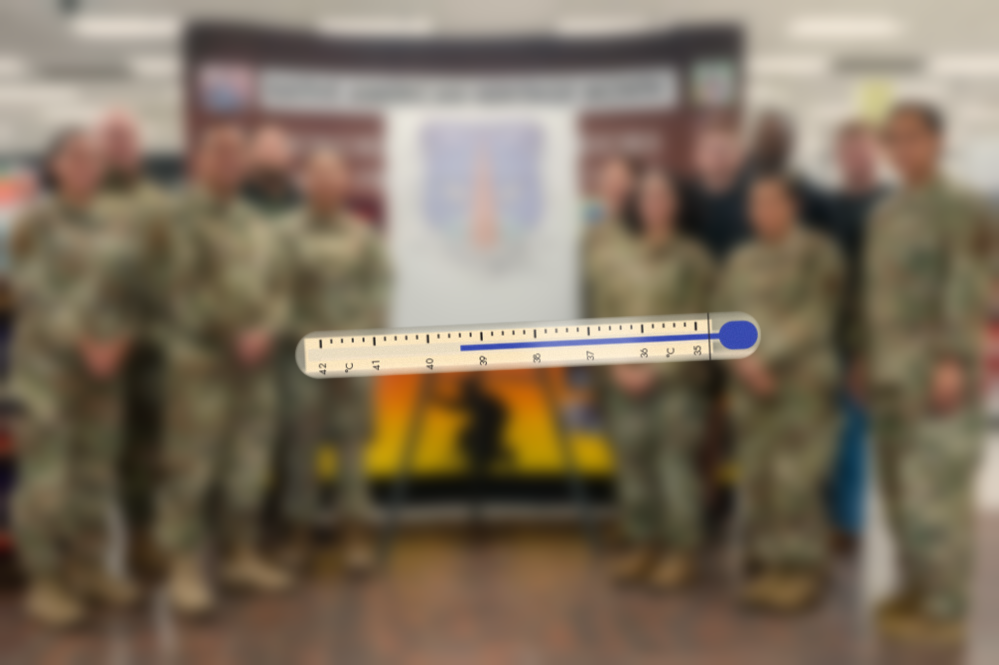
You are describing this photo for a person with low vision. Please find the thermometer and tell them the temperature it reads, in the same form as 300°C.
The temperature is 39.4°C
